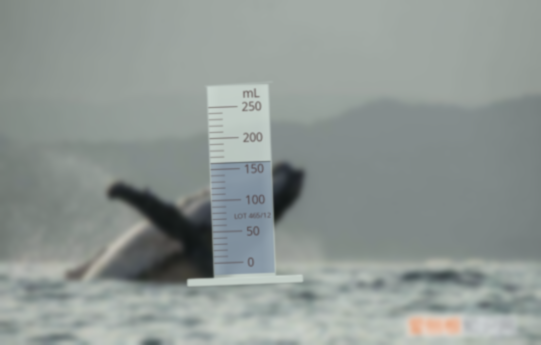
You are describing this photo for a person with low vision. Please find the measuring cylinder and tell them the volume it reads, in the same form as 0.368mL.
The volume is 160mL
